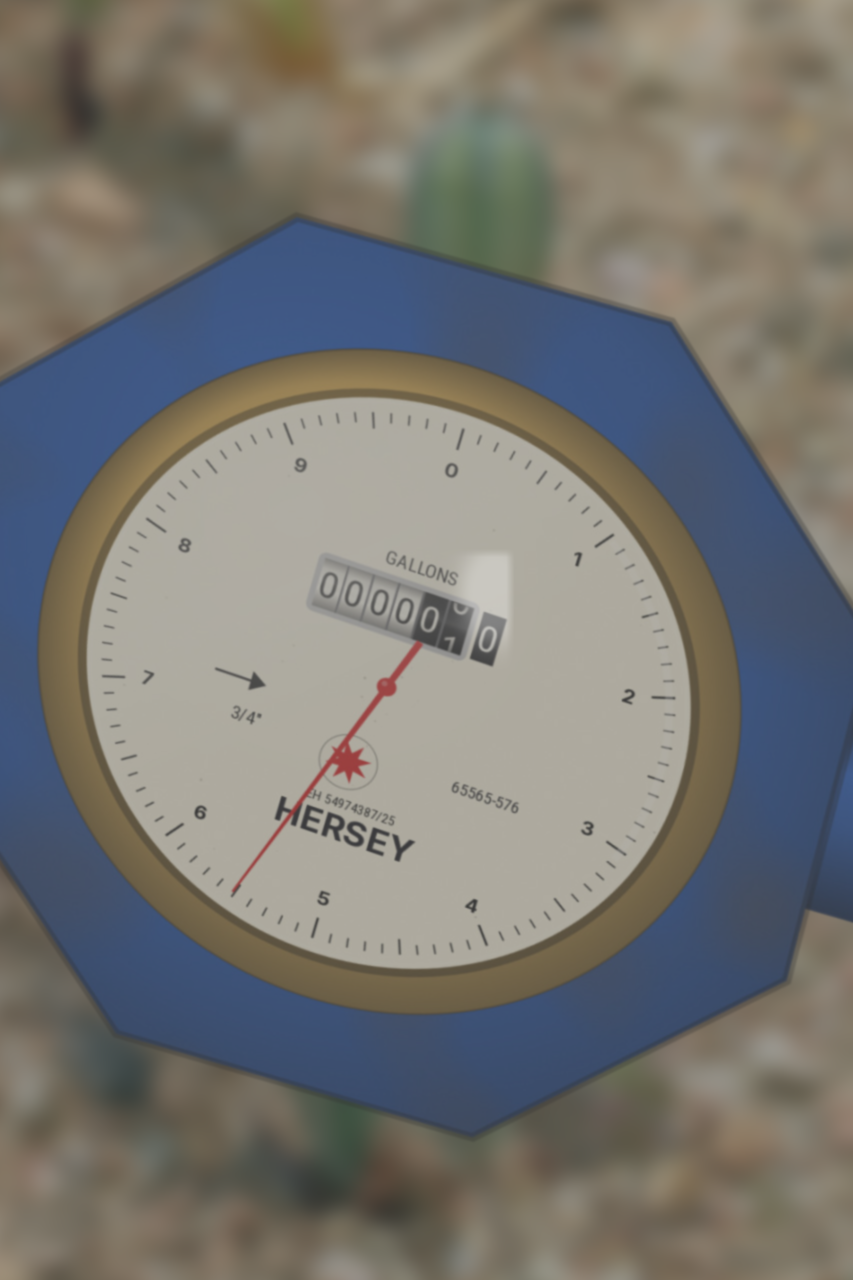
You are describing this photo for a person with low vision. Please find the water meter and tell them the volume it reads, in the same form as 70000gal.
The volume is 5.5gal
